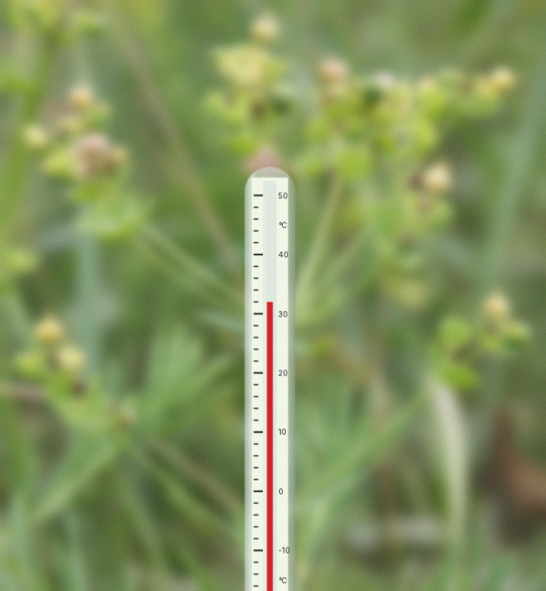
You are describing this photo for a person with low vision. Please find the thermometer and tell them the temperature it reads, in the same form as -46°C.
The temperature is 32°C
